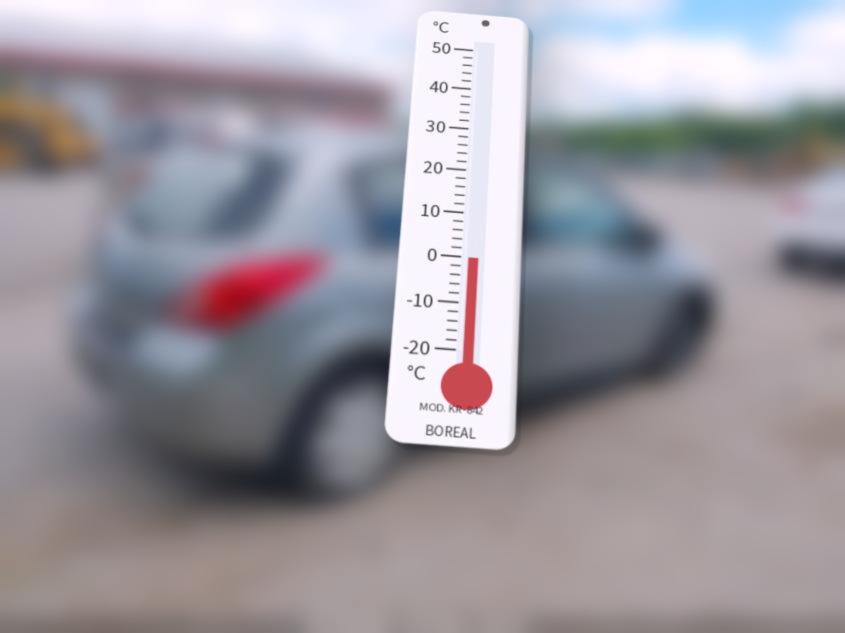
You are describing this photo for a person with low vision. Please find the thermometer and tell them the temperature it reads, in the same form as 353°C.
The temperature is 0°C
